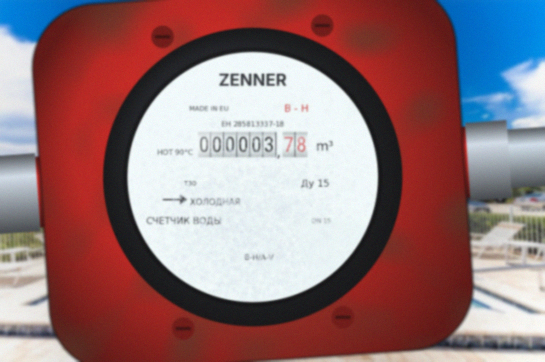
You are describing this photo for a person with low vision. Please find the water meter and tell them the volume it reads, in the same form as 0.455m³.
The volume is 3.78m³
